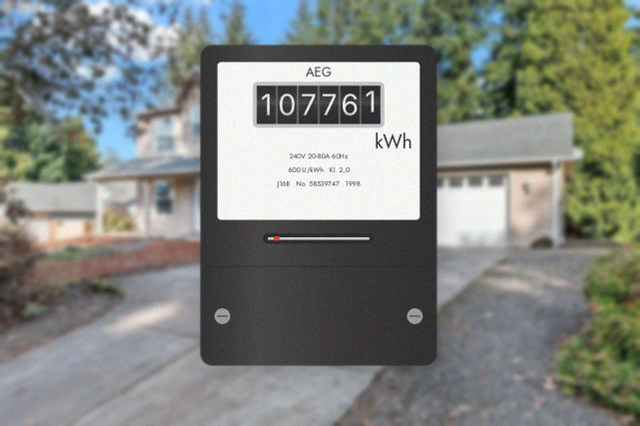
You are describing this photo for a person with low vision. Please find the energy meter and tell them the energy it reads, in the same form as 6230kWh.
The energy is 107761kWh
